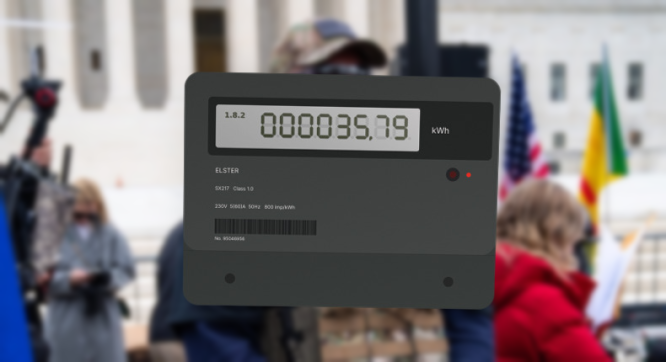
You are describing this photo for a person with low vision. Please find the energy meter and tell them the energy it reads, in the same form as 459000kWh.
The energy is 35.79kWh
